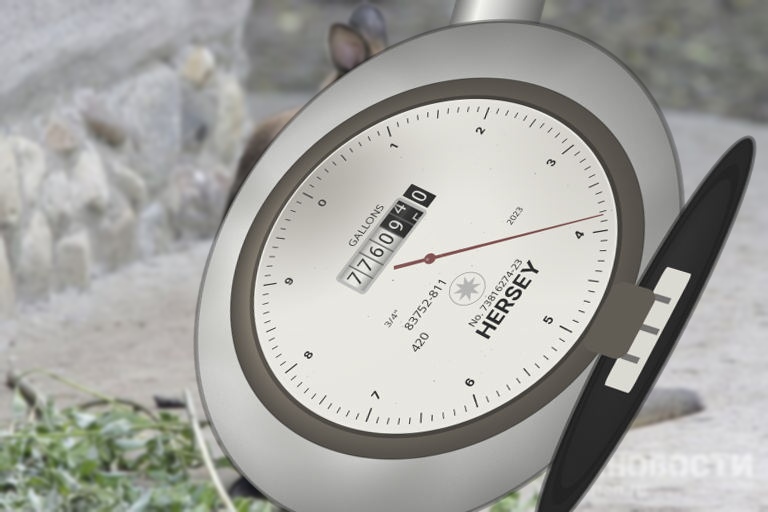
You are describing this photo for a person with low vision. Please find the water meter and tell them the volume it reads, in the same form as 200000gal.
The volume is 7760943.8gal
